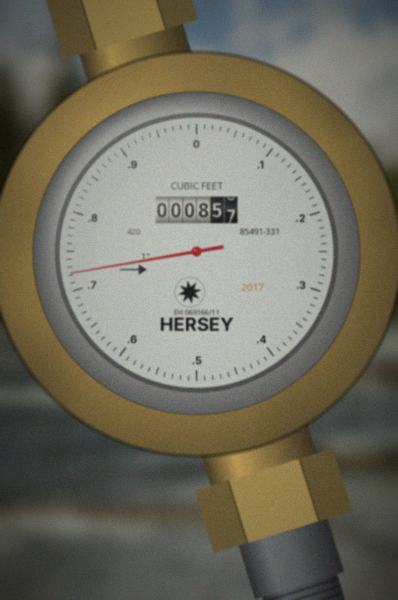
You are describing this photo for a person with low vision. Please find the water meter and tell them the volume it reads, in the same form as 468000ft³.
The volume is 856.72ft³
